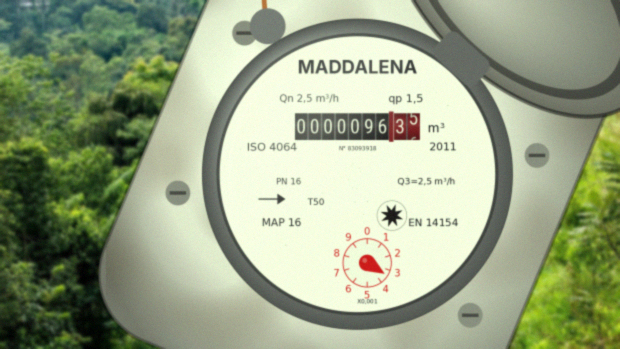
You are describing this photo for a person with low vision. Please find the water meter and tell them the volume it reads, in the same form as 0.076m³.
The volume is 96.353m³
